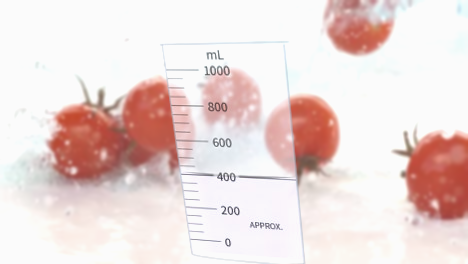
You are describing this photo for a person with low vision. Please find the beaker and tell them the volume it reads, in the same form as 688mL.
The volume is 400mL
